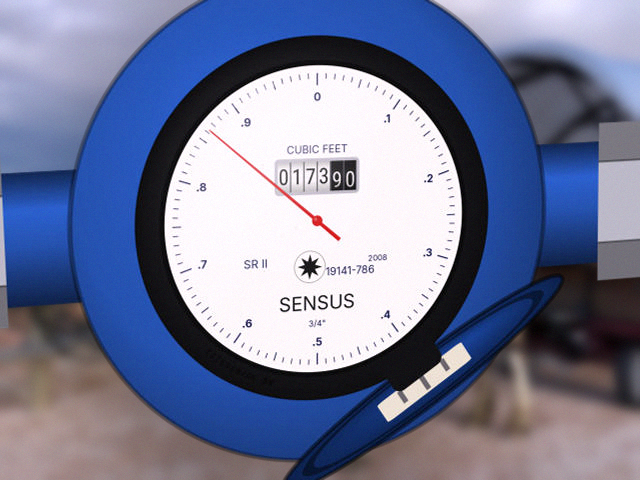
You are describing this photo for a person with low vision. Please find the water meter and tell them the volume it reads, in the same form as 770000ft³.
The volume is 17389.86ft³
